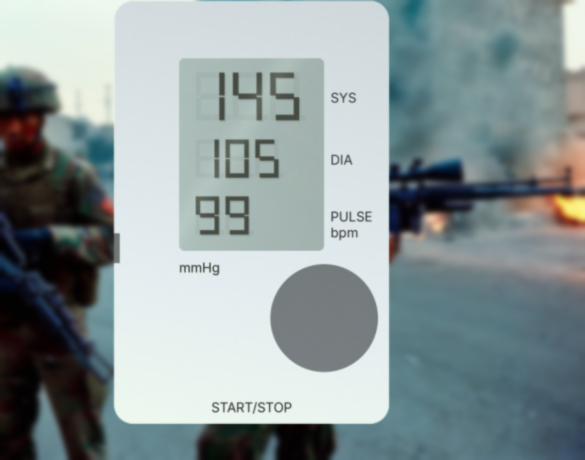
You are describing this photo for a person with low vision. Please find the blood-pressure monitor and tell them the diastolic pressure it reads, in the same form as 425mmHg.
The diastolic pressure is 105mmHg
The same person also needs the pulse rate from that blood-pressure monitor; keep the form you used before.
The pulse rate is 99bpm
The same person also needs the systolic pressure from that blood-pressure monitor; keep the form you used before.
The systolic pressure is 145mmHg
